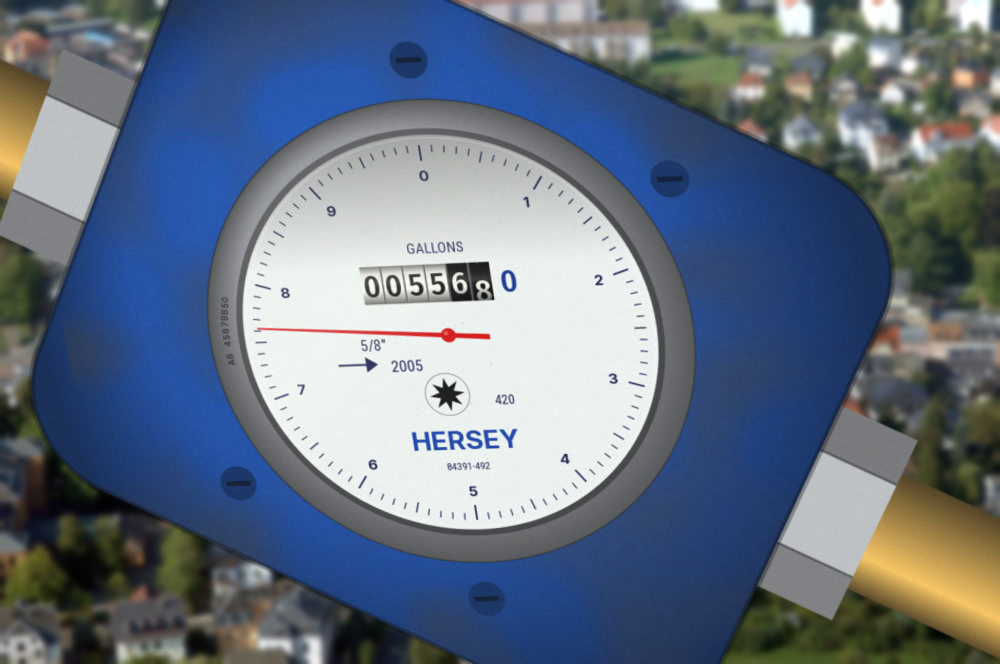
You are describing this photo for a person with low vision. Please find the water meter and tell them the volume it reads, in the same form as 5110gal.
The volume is 55677.6gal
